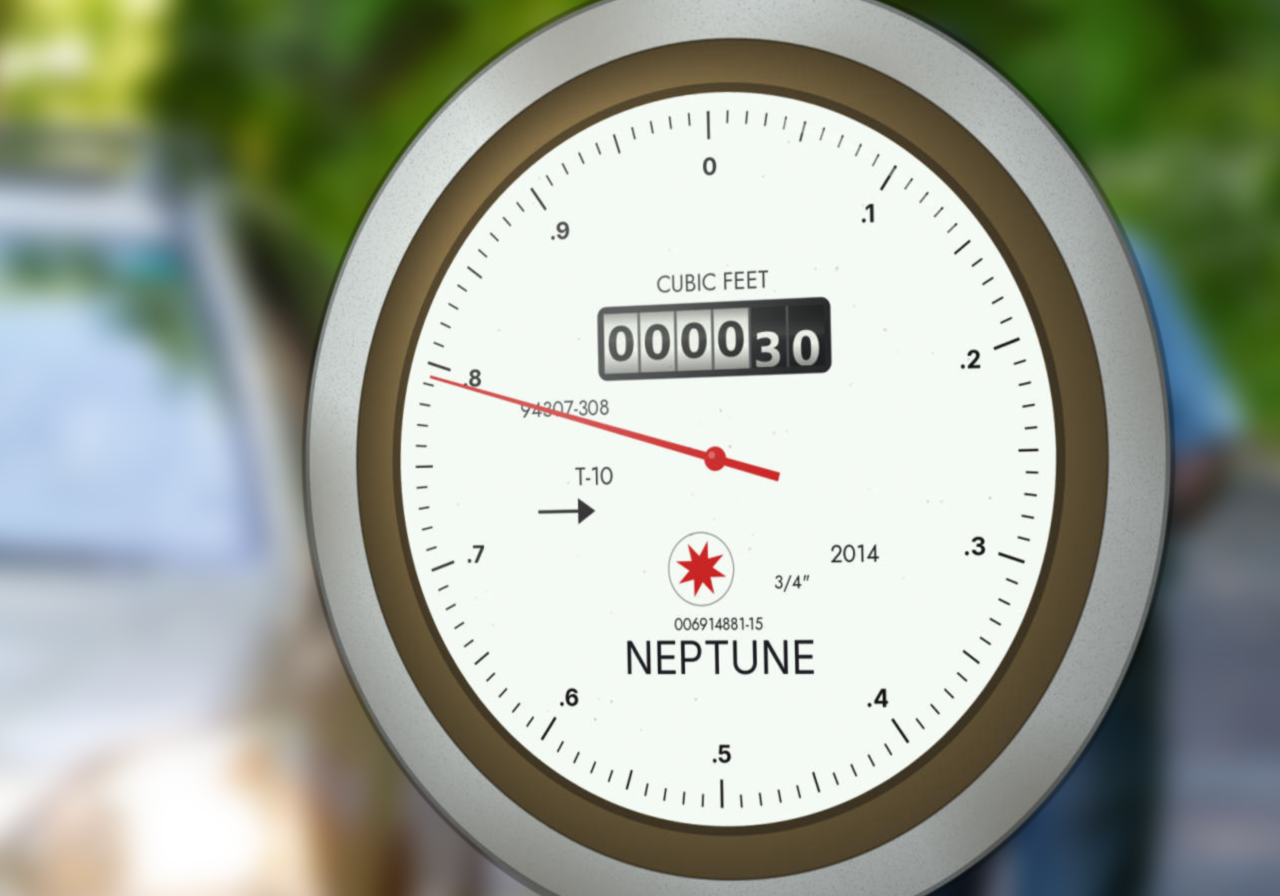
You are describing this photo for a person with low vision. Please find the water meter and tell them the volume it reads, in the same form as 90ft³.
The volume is 29.79ft³
